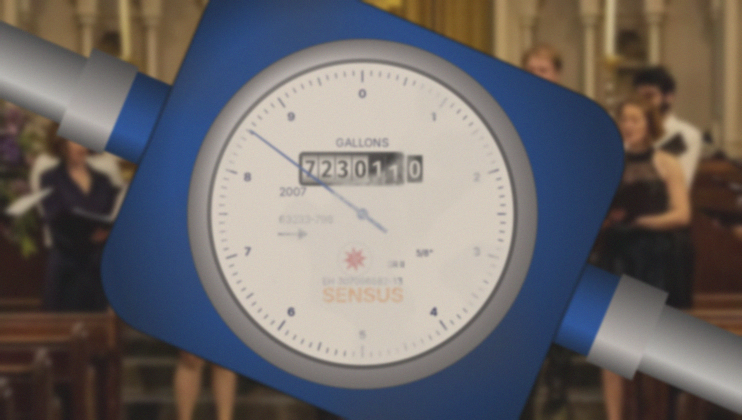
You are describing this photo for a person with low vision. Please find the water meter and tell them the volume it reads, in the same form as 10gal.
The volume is 7230108.5gal
